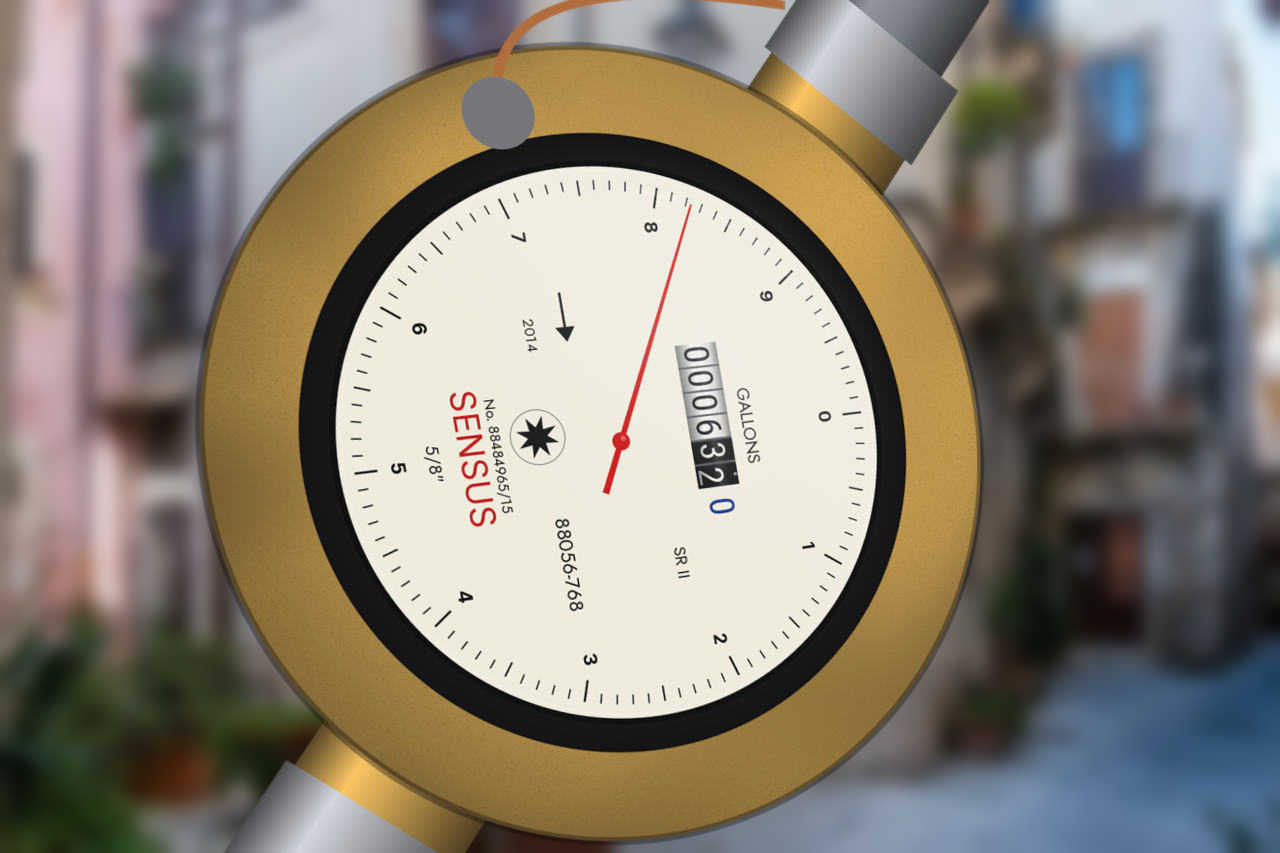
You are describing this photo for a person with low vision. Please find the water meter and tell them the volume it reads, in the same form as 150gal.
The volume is 6318.2gal
